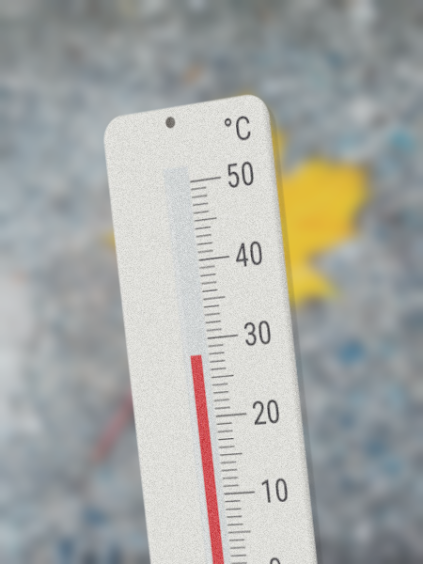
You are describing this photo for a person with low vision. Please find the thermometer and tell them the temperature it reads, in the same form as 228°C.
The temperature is 28°C
